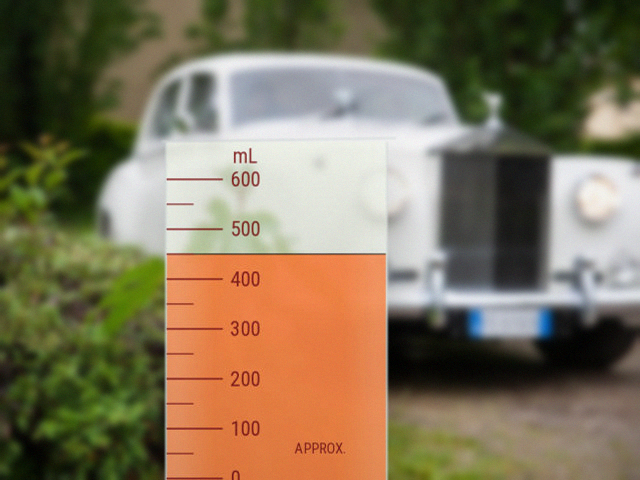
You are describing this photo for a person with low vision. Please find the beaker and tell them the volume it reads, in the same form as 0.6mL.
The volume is 450mL
